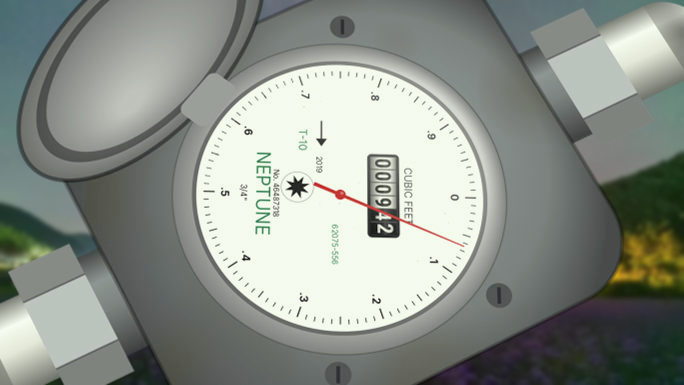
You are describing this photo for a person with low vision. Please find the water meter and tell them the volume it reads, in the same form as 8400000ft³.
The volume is 942.06ft³
